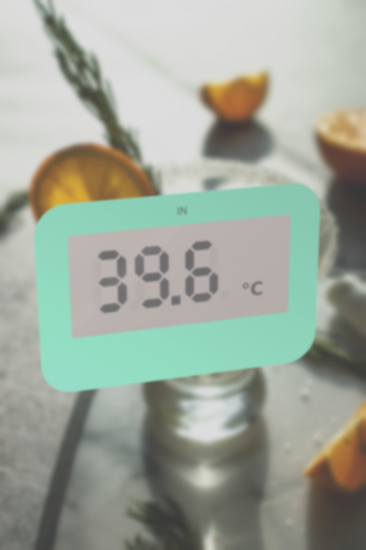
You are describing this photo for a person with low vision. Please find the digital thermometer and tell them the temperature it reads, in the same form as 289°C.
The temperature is 39.6°C
